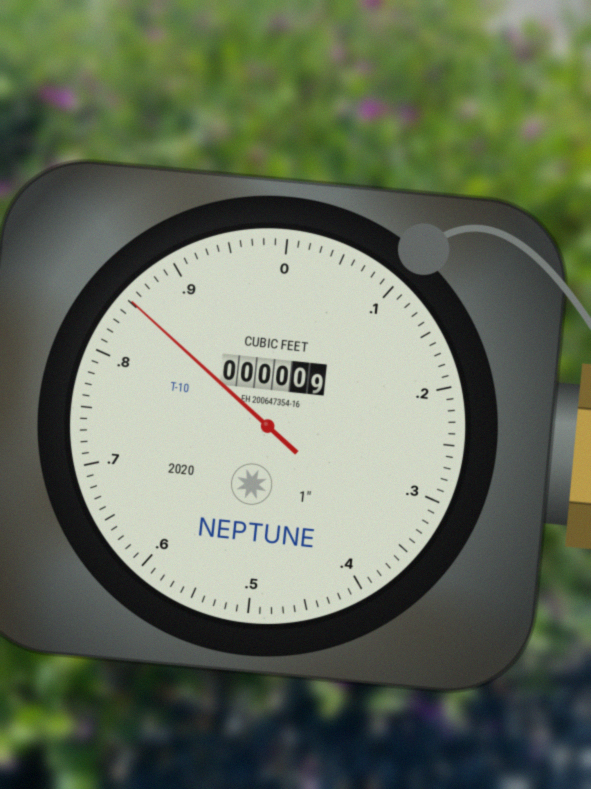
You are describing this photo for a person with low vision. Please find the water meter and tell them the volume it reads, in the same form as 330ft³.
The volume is 8.85ft³
